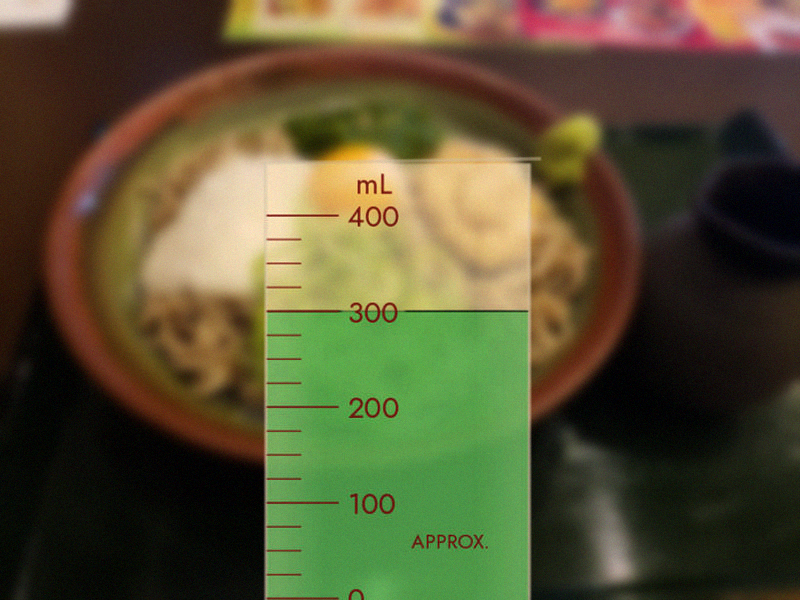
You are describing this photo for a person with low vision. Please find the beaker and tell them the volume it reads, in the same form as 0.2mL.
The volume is 300mL
